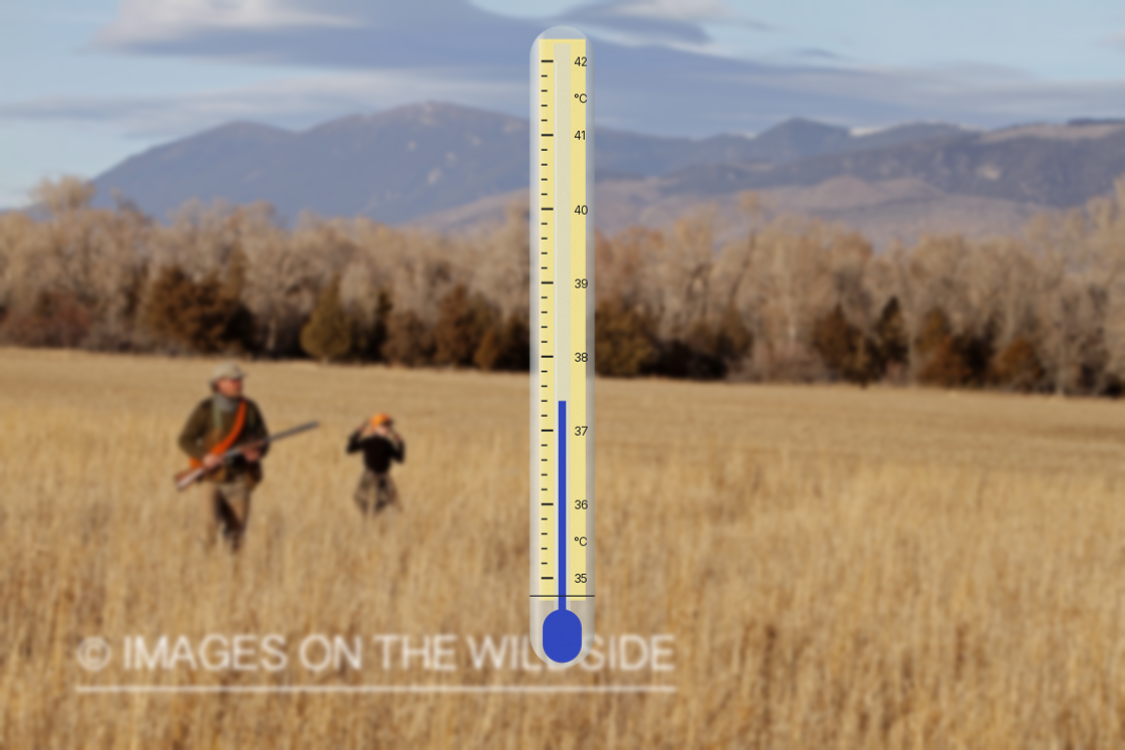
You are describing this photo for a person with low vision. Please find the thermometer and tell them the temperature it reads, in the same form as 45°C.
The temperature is 37.4°C
